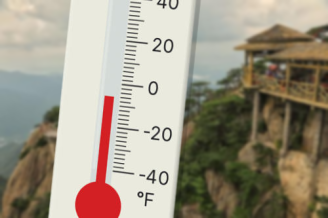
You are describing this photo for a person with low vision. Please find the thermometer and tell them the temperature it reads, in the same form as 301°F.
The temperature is -6°F
